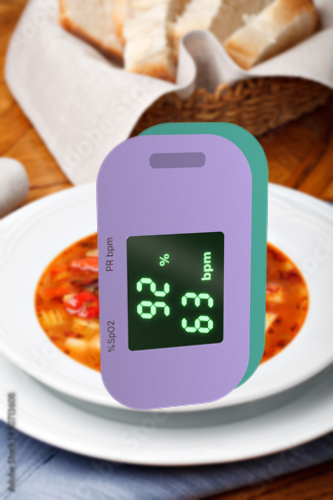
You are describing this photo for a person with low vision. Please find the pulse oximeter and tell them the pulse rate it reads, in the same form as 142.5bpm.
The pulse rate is 63bpm
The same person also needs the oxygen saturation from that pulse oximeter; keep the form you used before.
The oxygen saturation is 92%
